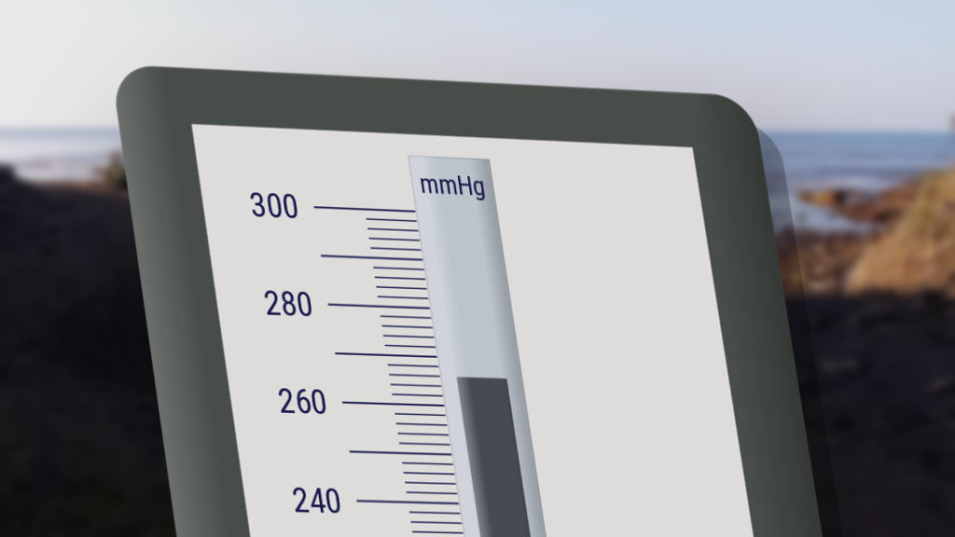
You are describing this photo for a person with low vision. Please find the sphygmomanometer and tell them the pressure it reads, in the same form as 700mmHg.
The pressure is 266mmHg
